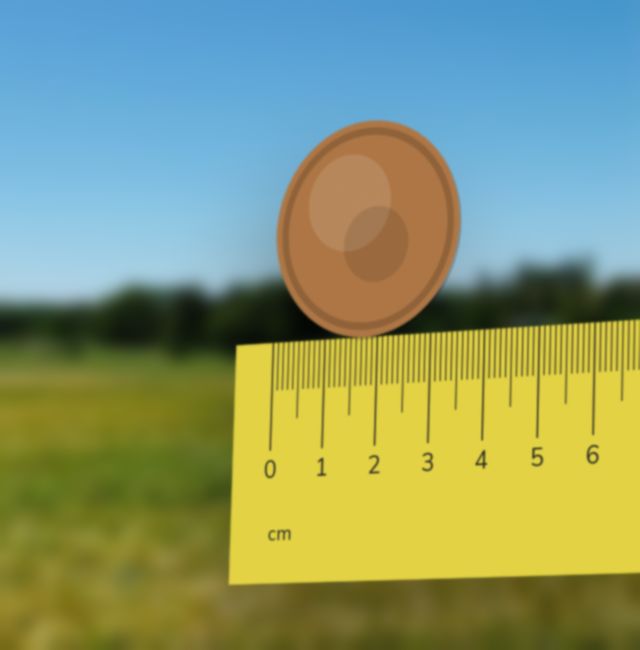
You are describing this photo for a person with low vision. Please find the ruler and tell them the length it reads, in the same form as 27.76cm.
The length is 3.5cm
